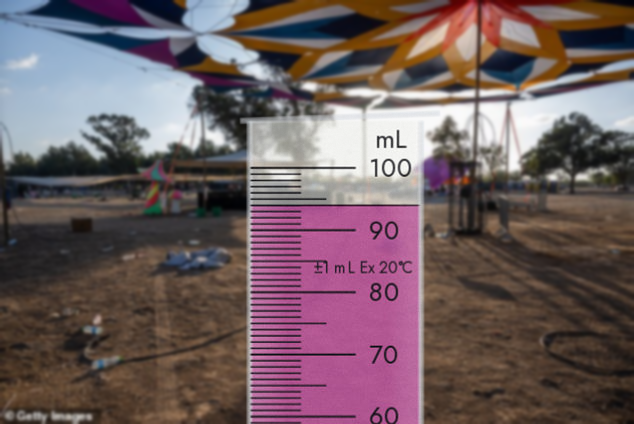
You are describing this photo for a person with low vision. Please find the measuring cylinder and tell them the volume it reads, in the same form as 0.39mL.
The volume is 94mL
